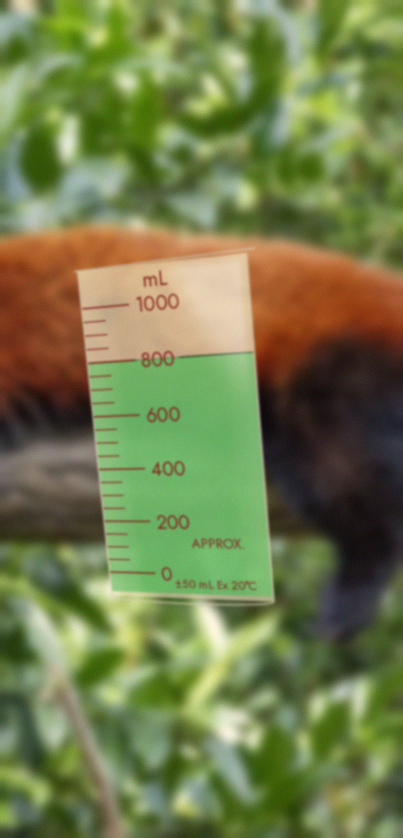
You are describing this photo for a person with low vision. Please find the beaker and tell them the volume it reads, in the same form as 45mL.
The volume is 800mL
